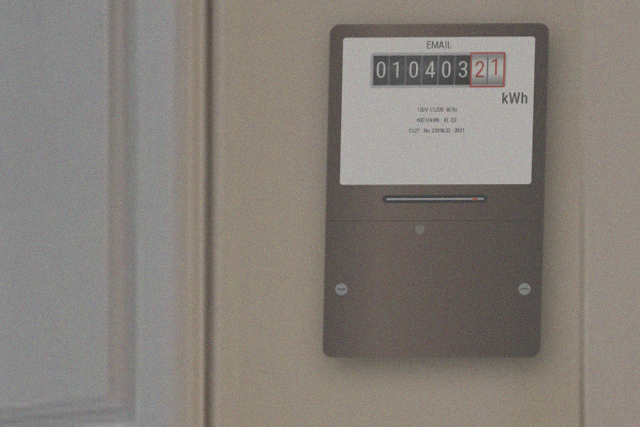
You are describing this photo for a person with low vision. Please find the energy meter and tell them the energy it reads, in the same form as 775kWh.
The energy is 10403.21kWh
